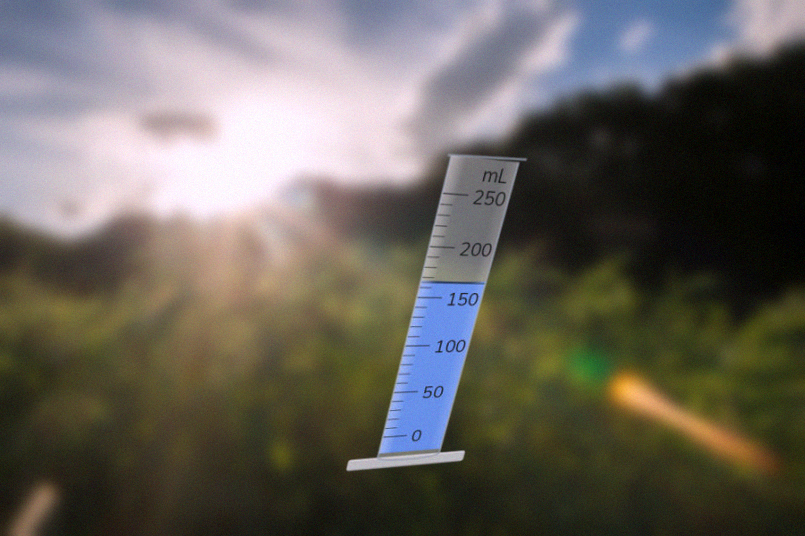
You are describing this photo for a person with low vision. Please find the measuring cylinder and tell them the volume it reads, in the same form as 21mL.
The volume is 165mL
